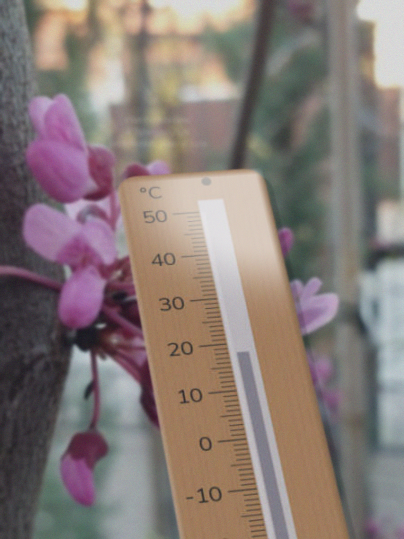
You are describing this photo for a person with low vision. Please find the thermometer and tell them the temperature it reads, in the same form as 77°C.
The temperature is 18°C
